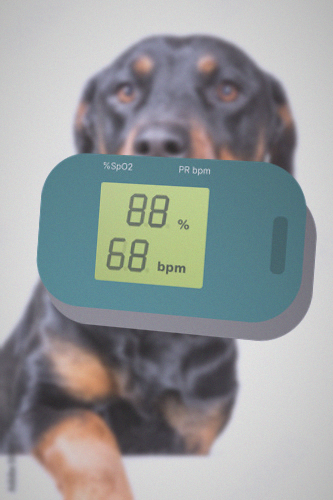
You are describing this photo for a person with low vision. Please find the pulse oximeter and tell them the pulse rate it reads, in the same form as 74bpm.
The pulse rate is 68bpm
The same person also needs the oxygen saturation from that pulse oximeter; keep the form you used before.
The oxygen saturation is 88%
